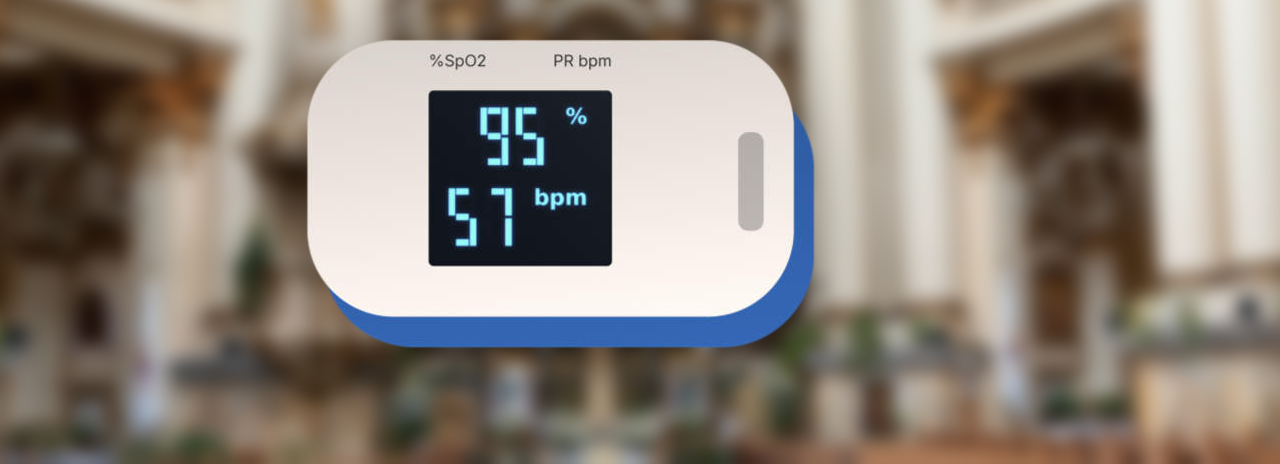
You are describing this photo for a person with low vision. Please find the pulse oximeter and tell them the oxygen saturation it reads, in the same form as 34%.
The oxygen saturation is 95%
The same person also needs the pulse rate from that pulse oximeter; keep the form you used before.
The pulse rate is 57bpm
